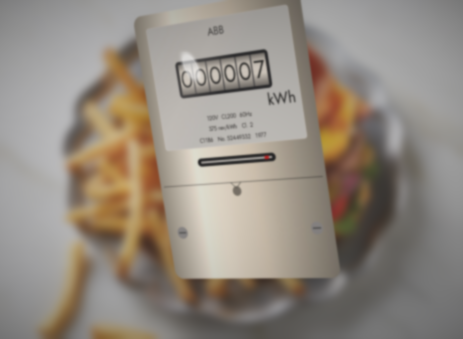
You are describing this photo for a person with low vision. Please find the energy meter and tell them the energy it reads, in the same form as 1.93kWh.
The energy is 7kWh
